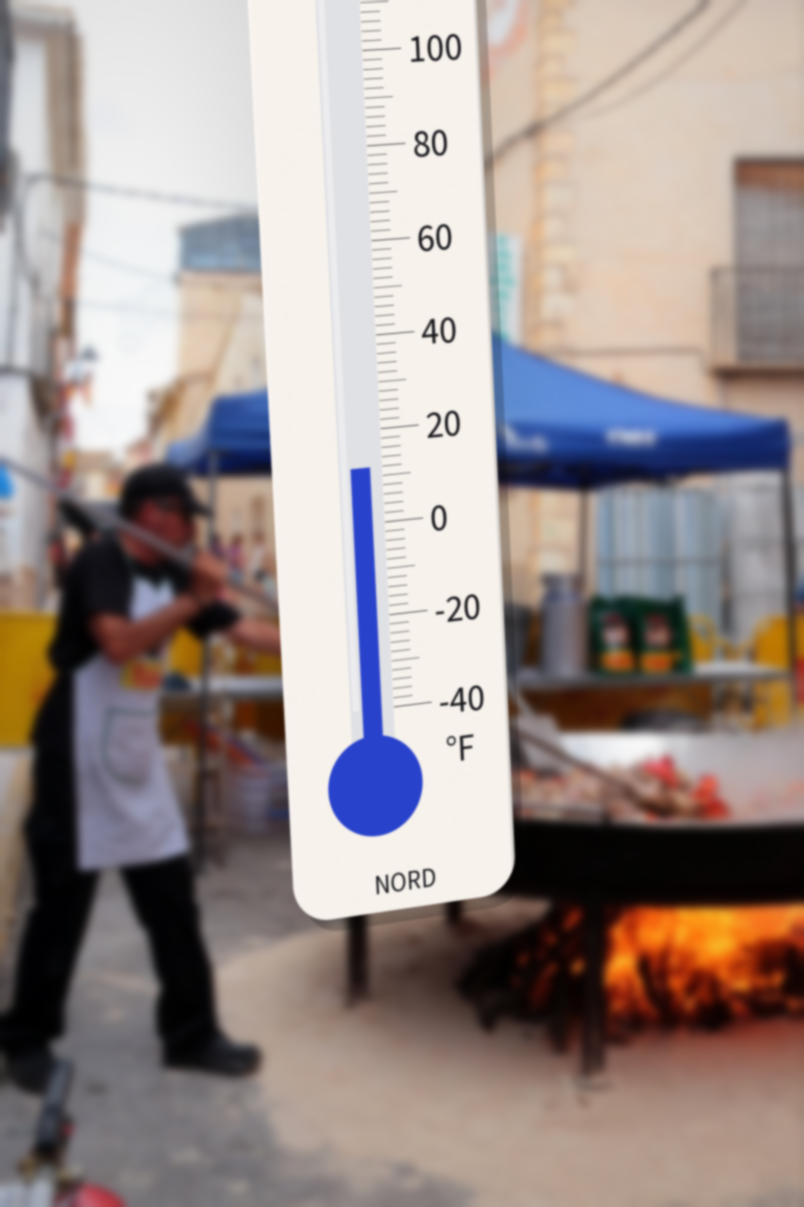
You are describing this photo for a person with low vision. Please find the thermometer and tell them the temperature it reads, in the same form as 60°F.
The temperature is 12°F
